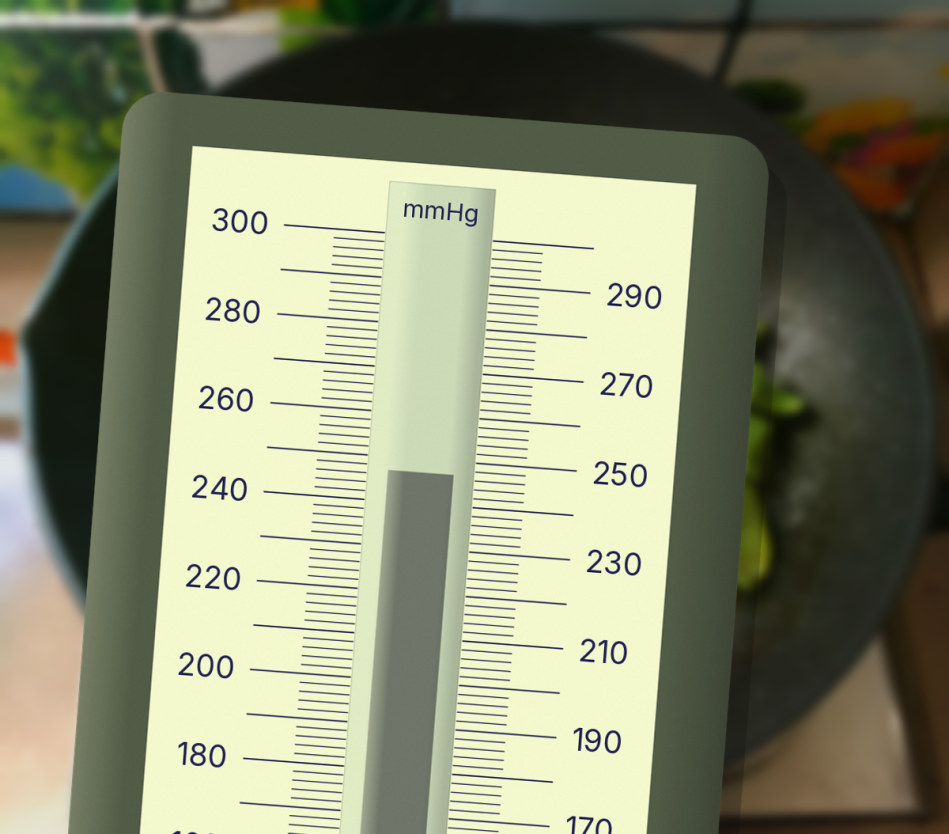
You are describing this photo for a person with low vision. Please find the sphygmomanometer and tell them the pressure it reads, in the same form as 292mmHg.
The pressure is 247mmHg
